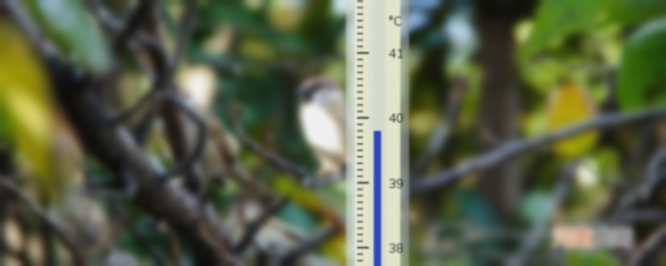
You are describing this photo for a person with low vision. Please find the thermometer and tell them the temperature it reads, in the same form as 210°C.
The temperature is 39.8°C
